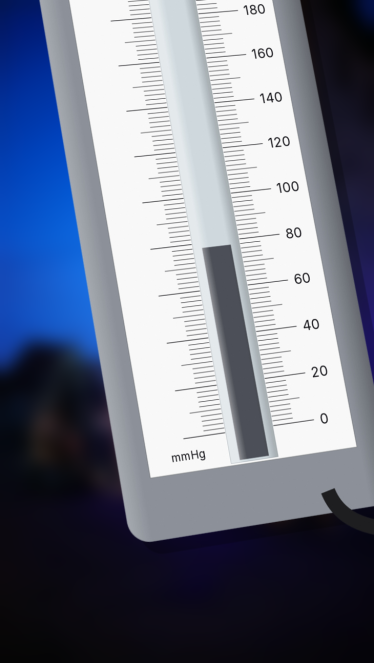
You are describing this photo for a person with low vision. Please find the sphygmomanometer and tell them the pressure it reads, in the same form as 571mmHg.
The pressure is 78mmHg
